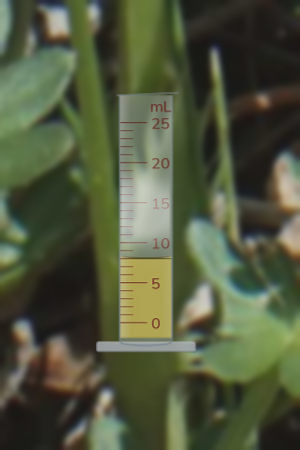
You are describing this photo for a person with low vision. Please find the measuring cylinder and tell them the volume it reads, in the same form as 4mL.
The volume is 8mL
